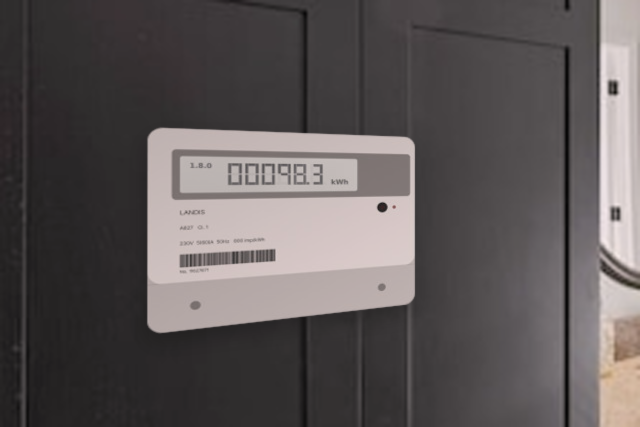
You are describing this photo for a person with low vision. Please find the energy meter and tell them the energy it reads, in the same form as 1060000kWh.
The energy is 98.3kWh
